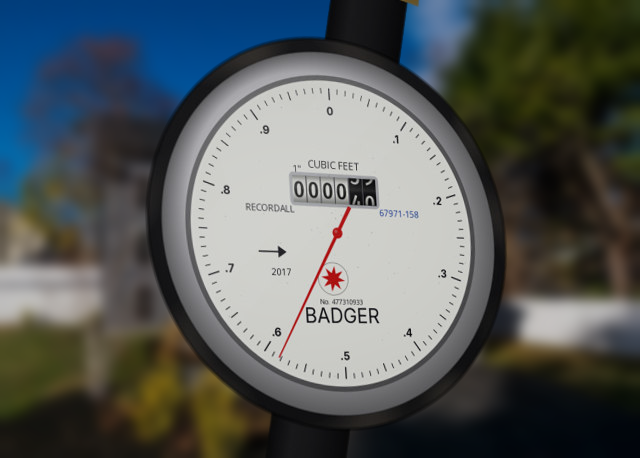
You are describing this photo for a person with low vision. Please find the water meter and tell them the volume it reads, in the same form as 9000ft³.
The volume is 39.58ft³
